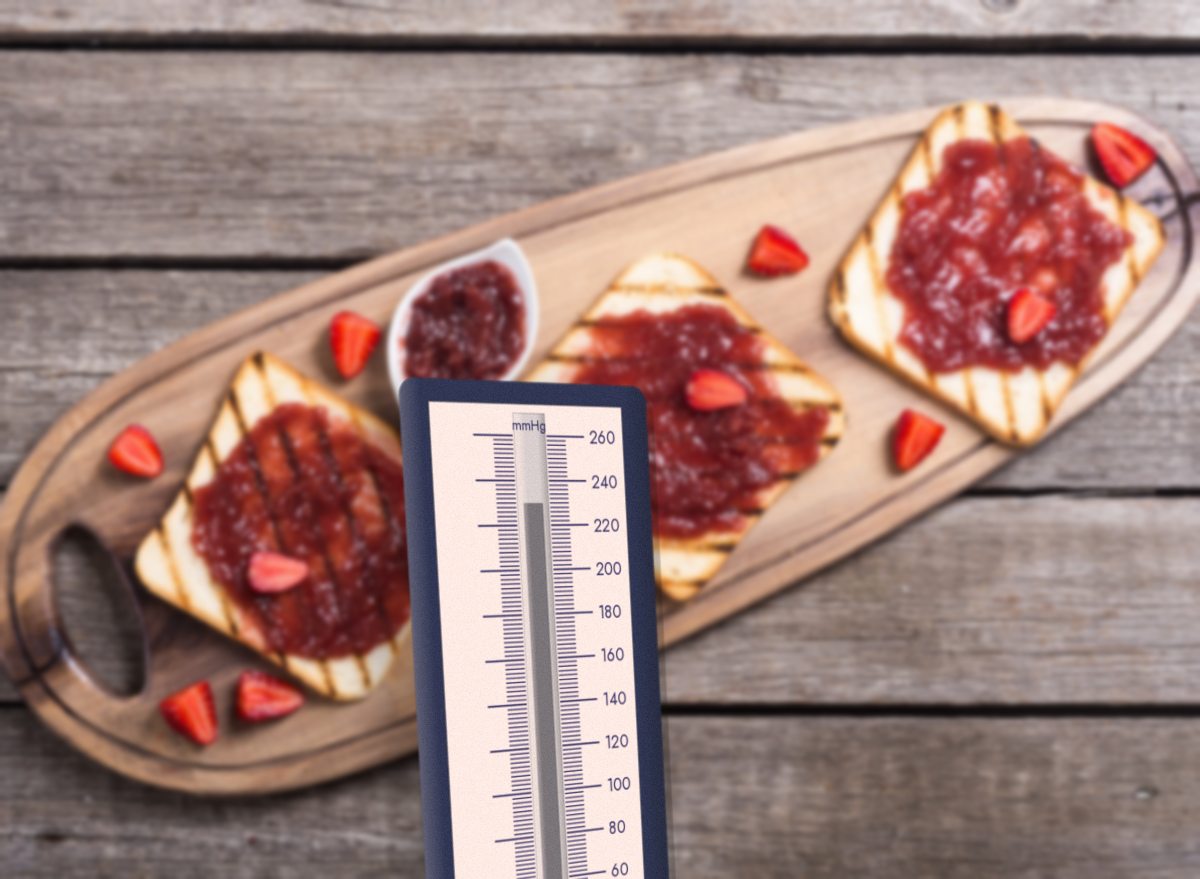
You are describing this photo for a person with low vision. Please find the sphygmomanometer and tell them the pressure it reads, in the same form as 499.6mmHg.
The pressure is 230mmHg
